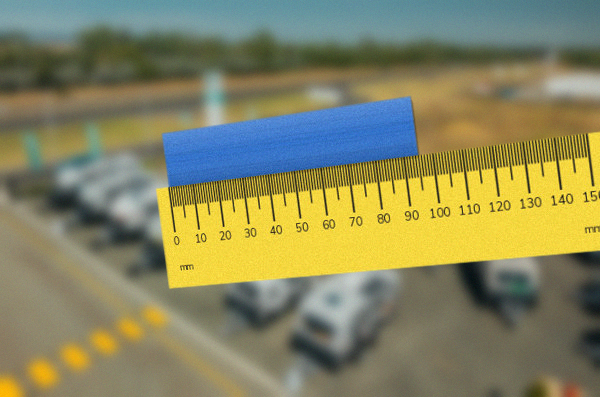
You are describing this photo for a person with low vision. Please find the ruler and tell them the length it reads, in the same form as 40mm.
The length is 95mm
